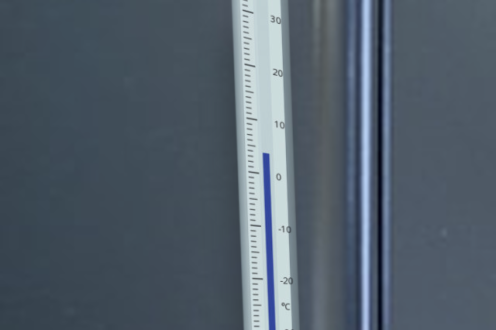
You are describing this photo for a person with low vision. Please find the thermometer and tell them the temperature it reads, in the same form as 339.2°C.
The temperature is 4°C
